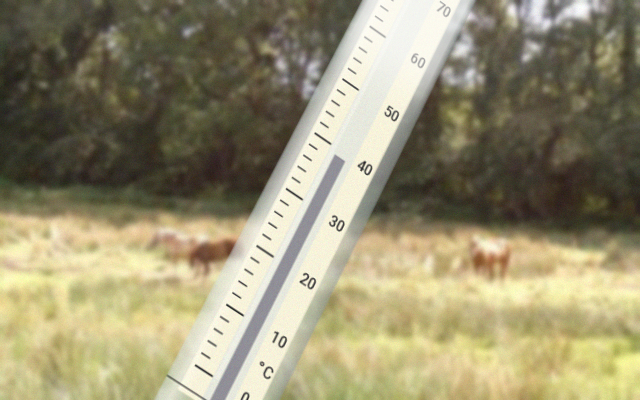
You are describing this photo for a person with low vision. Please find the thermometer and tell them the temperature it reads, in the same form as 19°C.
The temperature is 39°C
